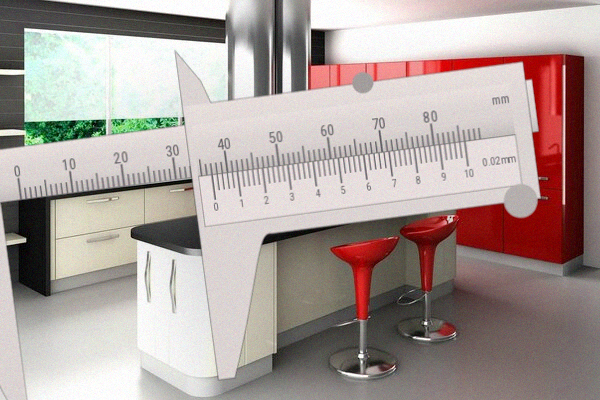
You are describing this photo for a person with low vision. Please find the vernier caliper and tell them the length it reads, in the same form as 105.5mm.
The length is 37.0mm
